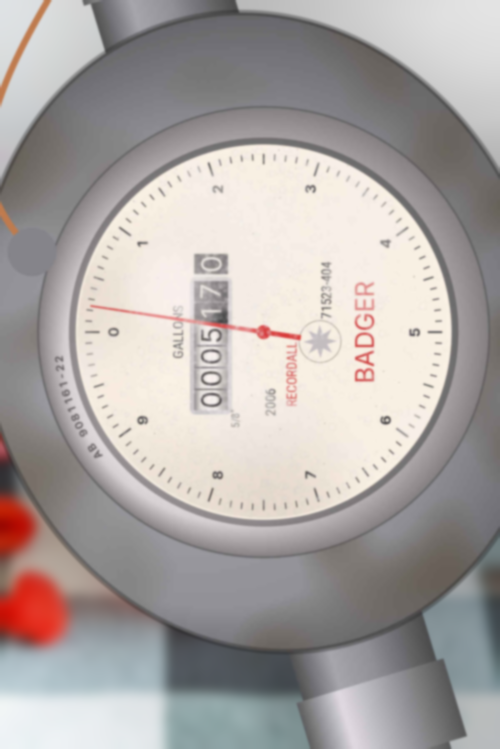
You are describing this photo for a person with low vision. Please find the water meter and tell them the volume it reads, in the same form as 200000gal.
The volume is 5170.2gal
